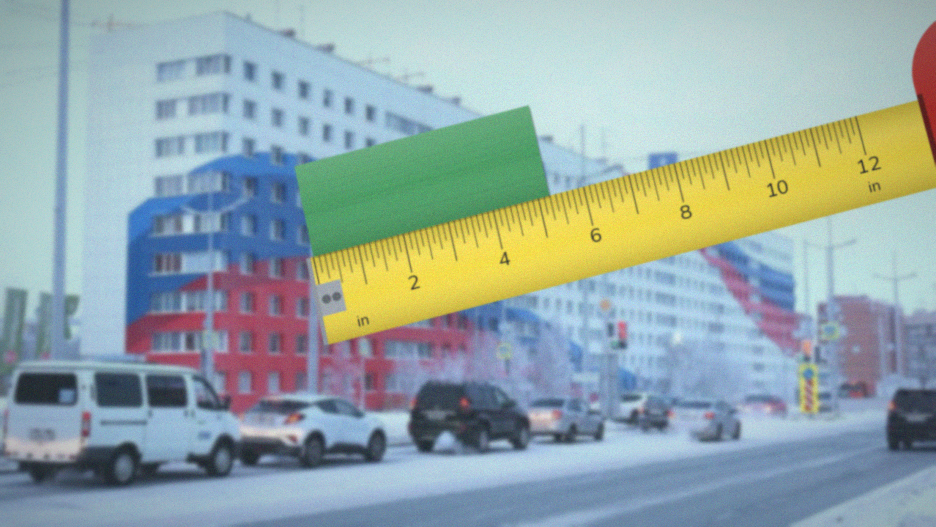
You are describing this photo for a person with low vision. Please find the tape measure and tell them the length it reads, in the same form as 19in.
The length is 5.25in
